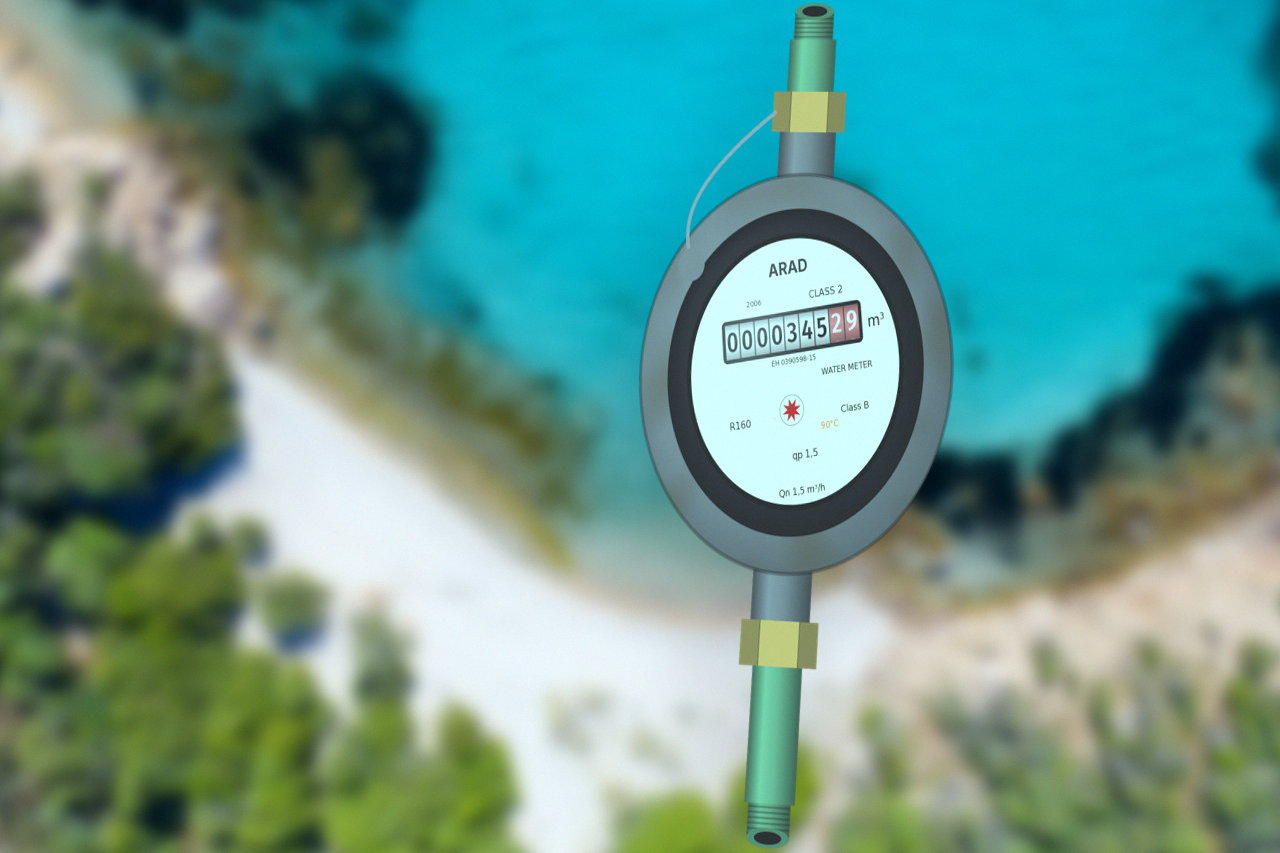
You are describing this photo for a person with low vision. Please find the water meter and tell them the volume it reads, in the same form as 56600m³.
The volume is 345.29m³
